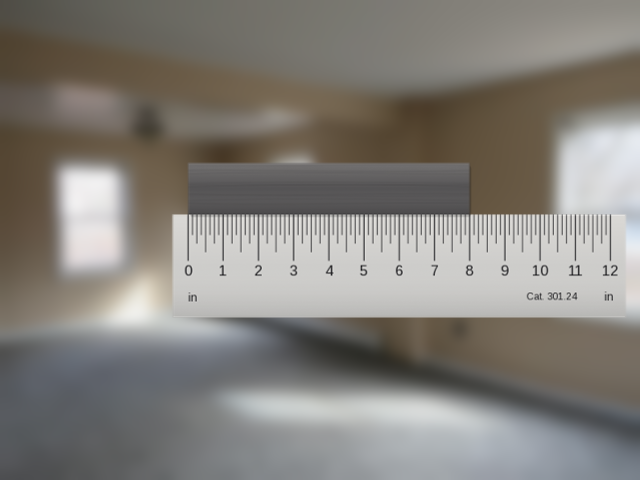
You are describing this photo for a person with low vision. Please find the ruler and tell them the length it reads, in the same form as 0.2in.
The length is 8in
